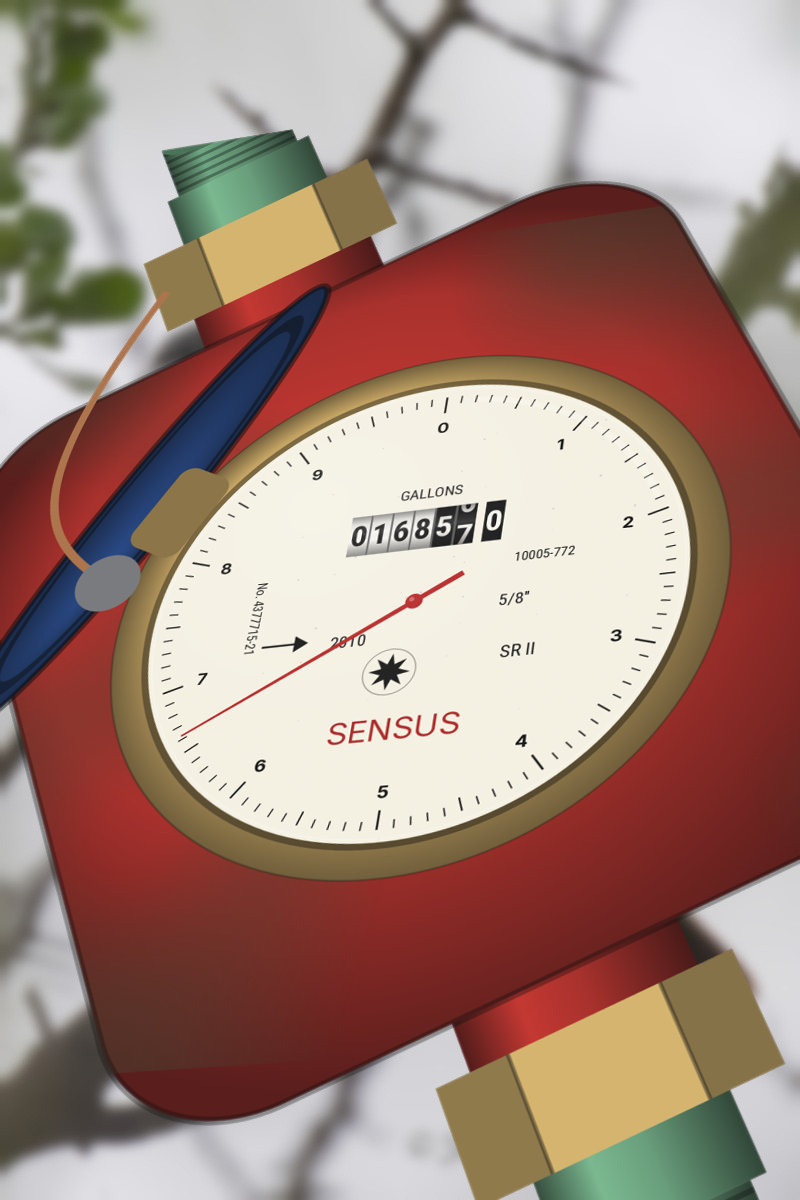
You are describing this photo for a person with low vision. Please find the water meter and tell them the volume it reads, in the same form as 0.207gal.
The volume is 168566.6gal
